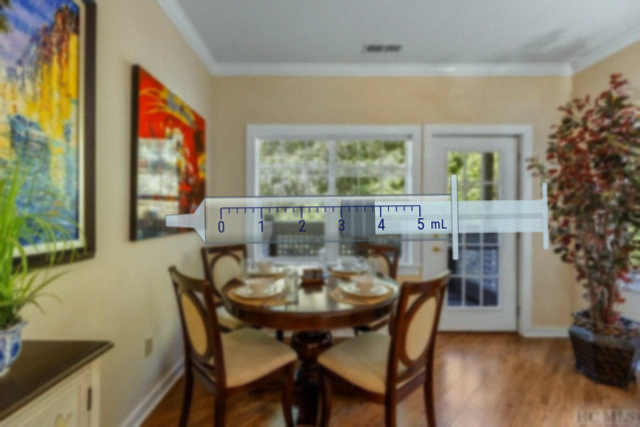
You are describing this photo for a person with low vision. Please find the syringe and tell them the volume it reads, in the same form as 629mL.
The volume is 3mL
